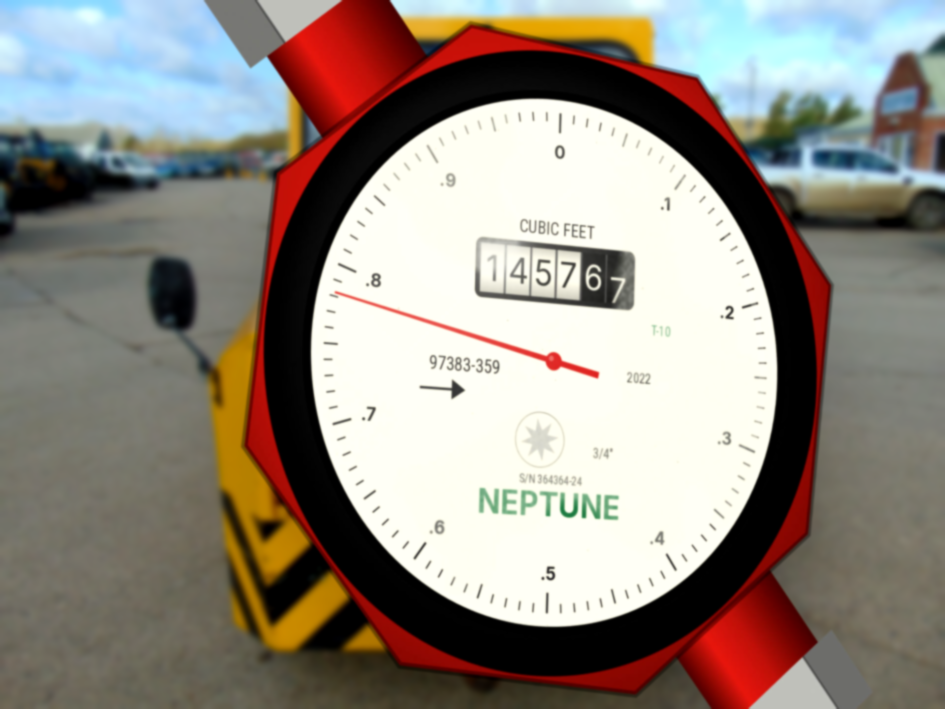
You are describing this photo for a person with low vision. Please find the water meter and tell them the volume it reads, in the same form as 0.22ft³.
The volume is 145766.78ft³
